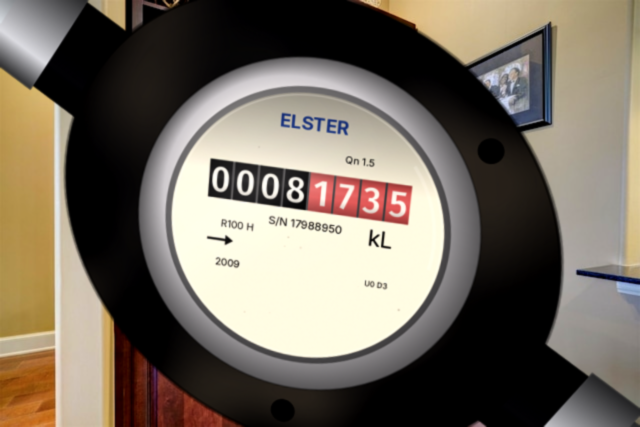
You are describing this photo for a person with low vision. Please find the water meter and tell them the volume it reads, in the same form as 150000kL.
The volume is 8.1735kL
